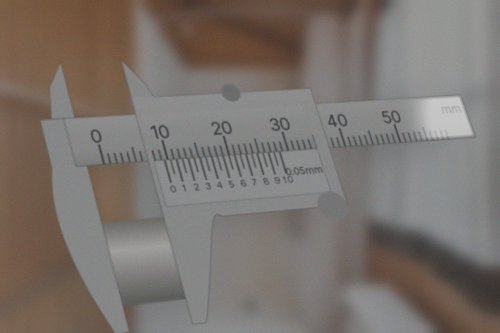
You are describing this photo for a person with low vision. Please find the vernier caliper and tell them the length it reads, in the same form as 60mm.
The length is 9.5mm
